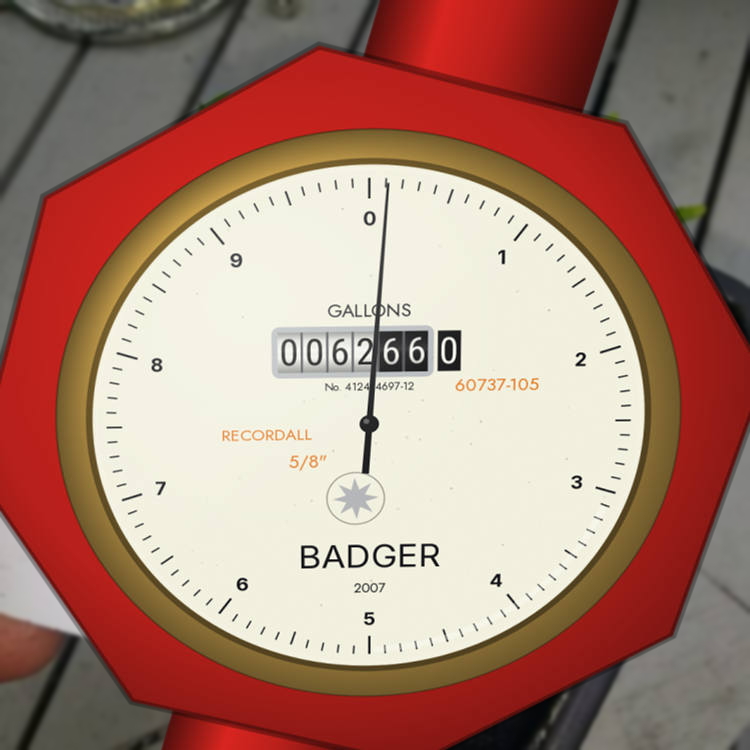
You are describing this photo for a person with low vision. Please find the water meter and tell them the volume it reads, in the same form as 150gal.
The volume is 62660.1gal
